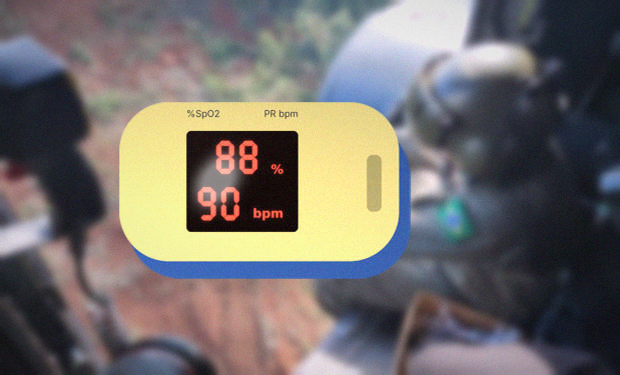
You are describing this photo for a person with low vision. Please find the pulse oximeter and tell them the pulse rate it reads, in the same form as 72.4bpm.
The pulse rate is 90bpm
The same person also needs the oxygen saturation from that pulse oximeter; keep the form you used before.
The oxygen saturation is 88%
